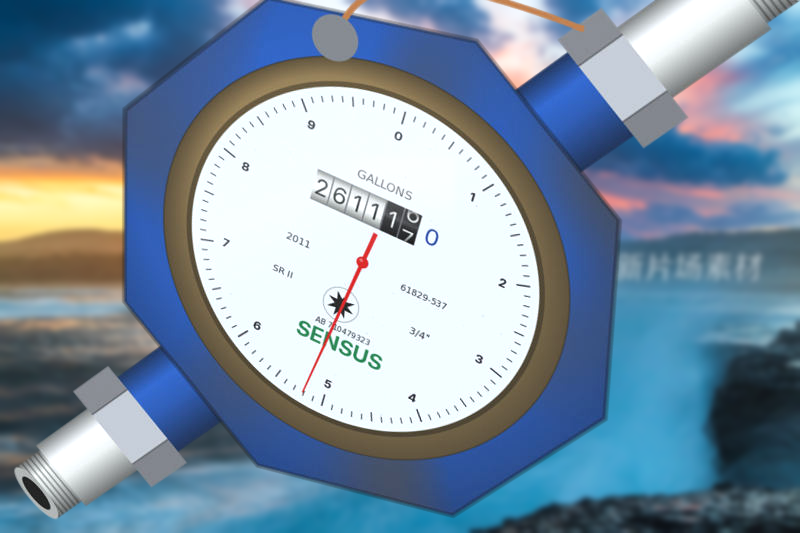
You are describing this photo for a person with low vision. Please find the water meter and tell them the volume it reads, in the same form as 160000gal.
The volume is 2611165.2gal
